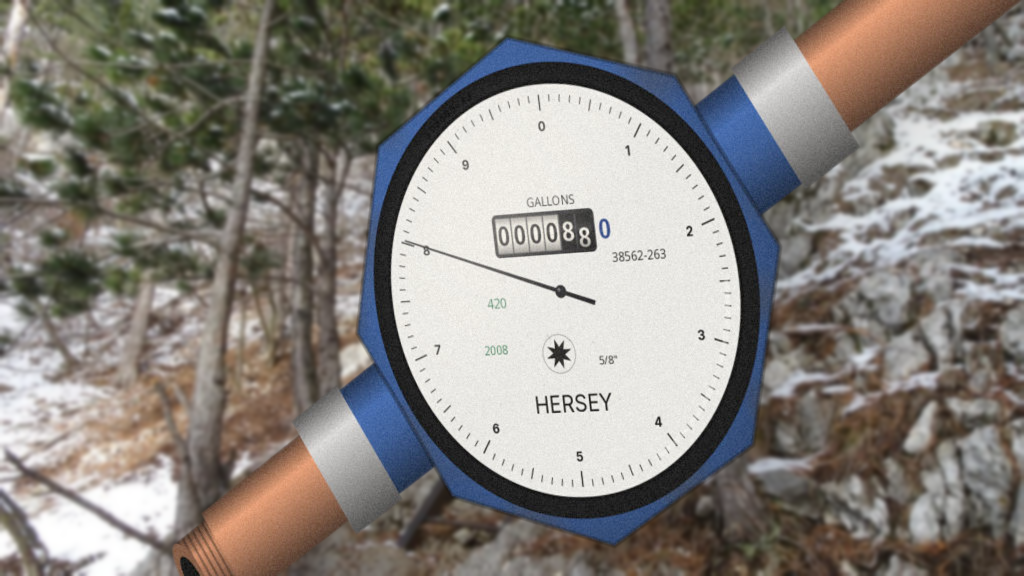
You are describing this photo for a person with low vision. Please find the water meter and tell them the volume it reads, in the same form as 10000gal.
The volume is 878.0gal
